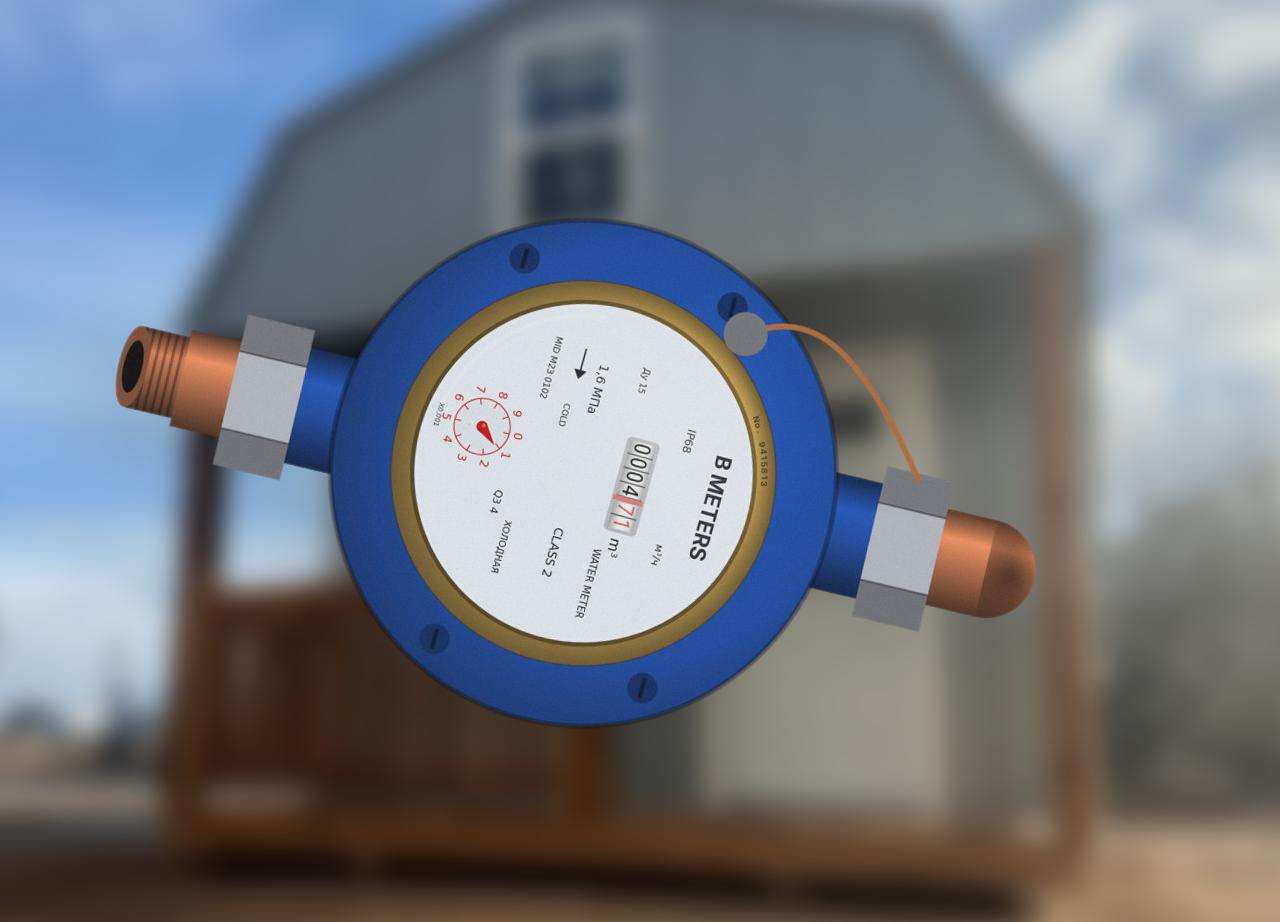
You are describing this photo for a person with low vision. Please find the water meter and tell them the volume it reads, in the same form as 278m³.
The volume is 4.711m³
